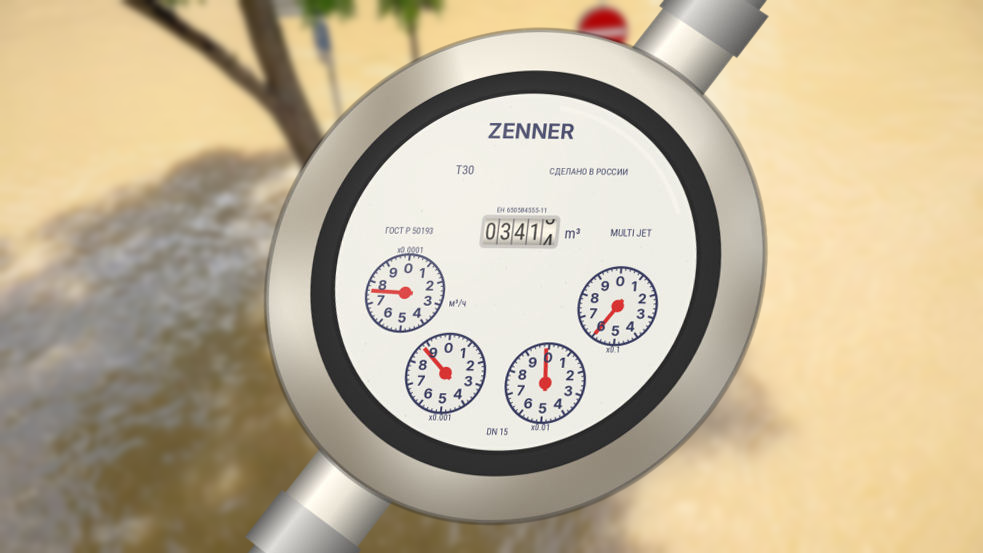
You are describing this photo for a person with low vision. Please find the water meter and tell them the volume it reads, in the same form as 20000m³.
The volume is 3413.5987m³
